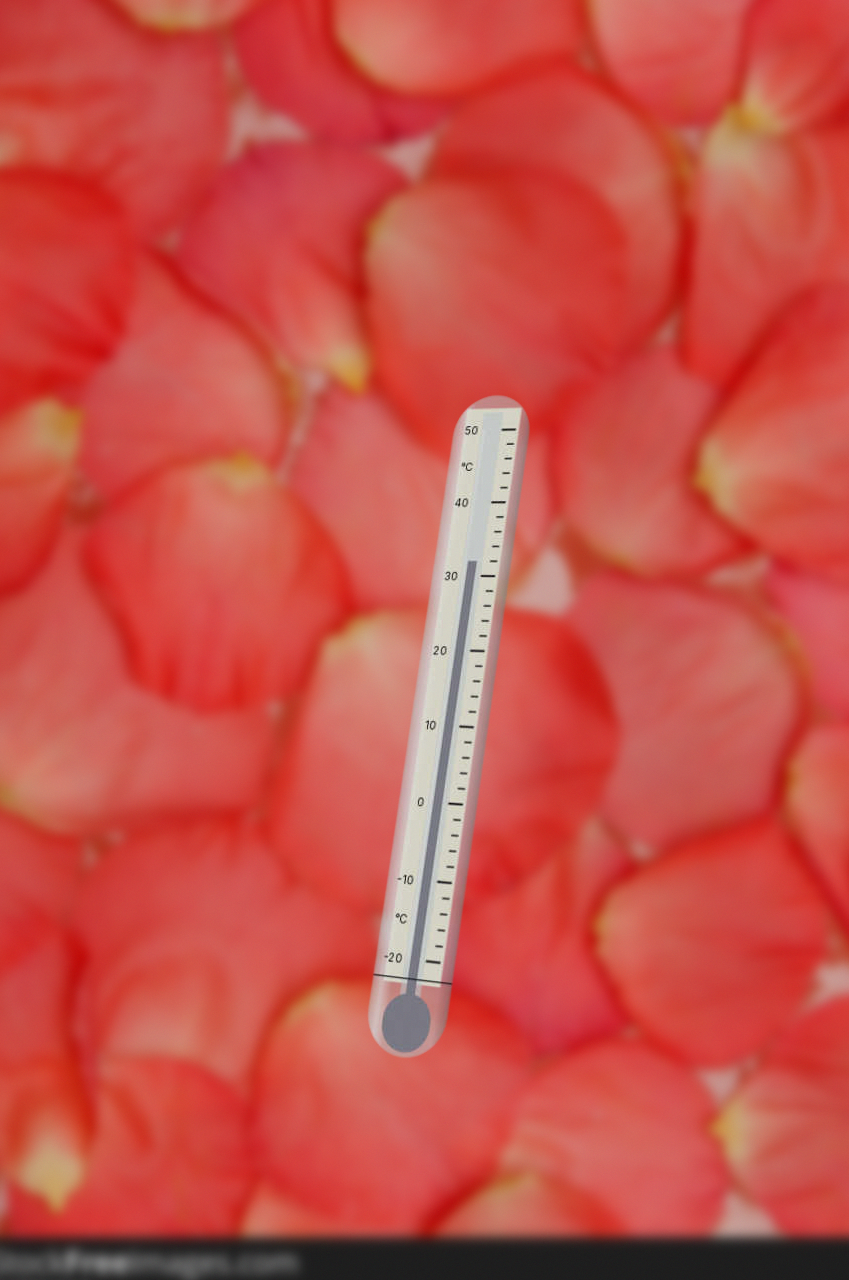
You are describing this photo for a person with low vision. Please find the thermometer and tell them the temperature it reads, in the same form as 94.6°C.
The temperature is 32°C
